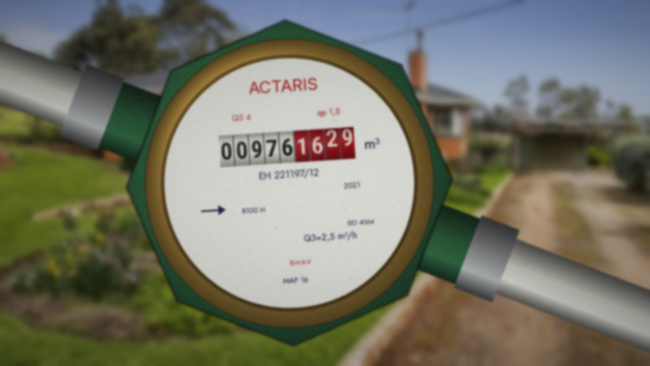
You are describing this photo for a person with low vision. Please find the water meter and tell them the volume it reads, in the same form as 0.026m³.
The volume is 976.1629m³
